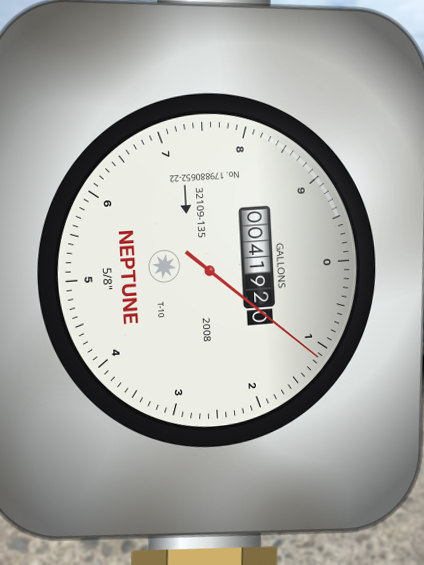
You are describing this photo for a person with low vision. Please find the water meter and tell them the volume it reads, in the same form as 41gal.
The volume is 41921.1gal
